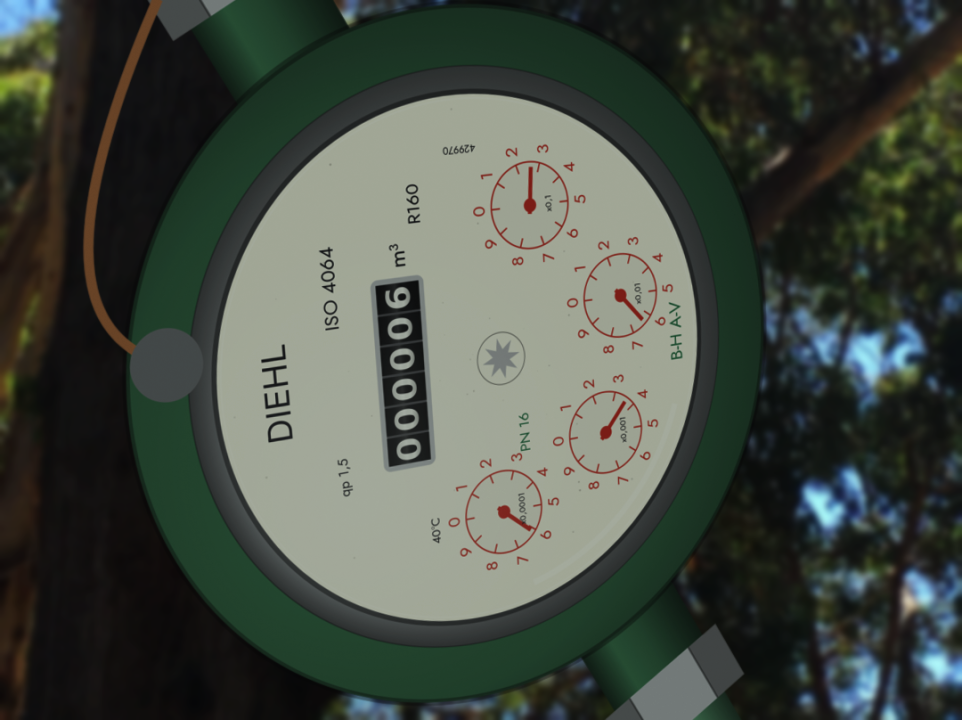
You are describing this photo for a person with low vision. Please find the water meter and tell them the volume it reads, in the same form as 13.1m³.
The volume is 6.2636m³
